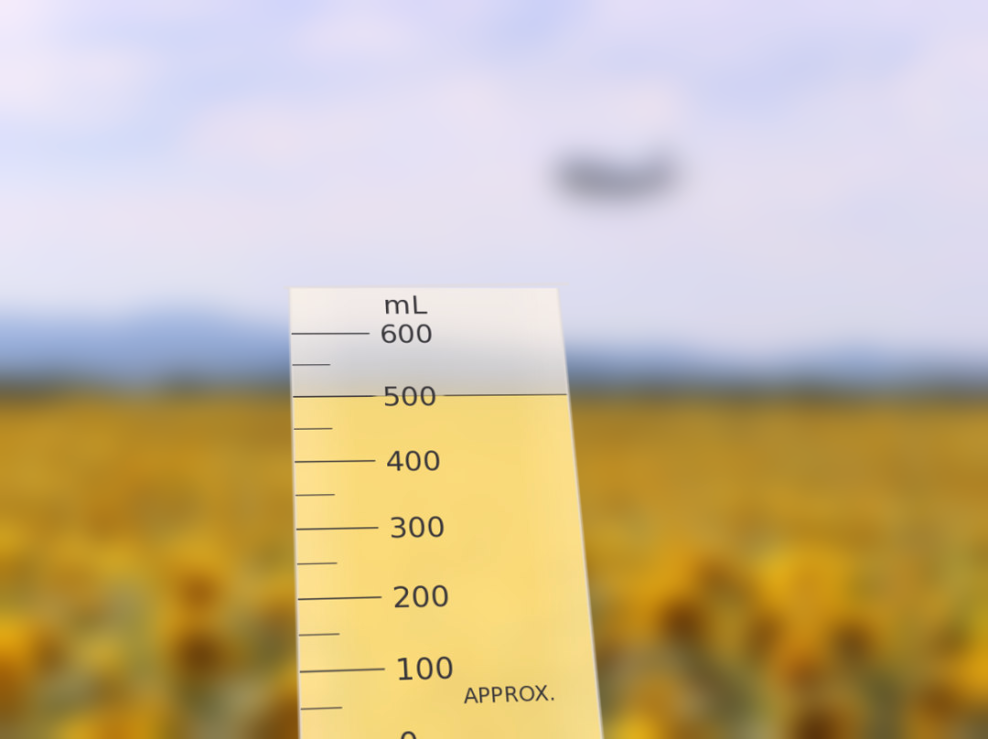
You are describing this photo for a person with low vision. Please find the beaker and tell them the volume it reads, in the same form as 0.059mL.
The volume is 500mL
